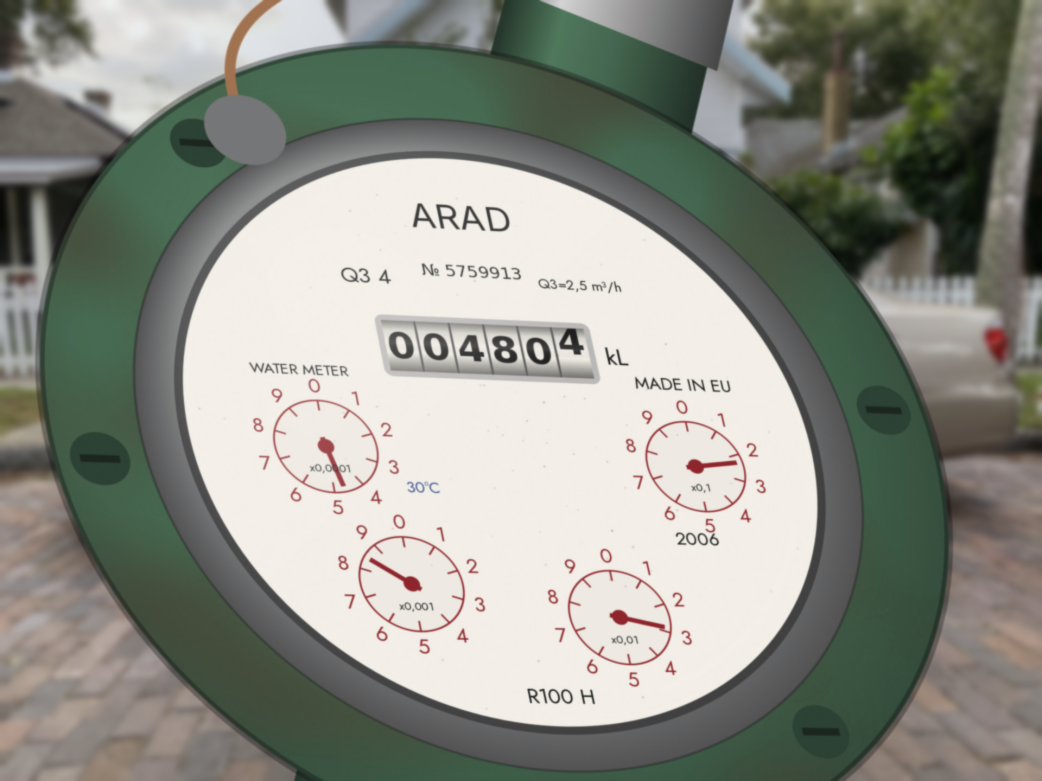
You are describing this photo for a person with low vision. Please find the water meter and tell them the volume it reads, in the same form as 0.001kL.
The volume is 4804.2284kL
